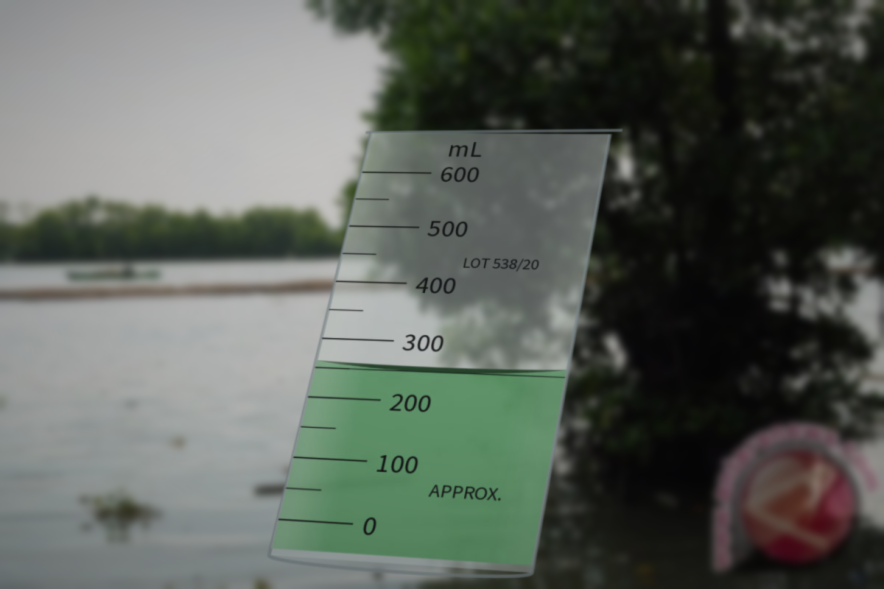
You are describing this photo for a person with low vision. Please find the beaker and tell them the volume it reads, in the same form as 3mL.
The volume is 250mL
